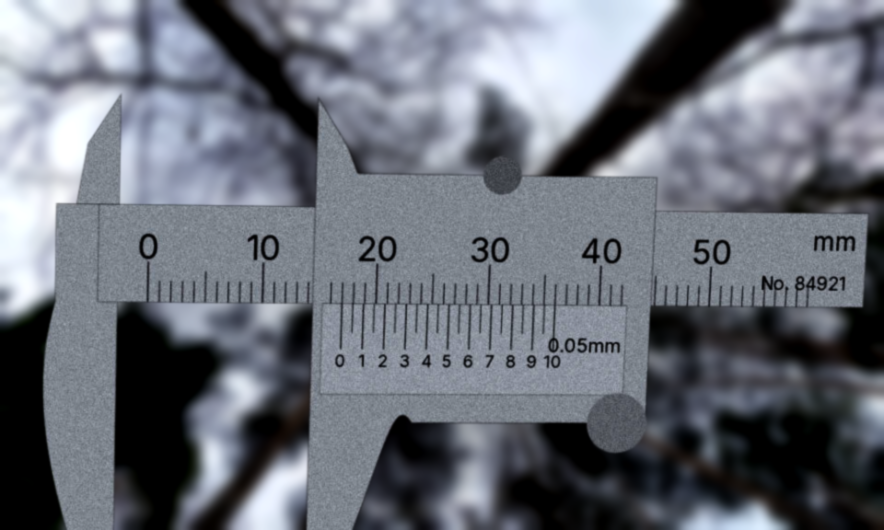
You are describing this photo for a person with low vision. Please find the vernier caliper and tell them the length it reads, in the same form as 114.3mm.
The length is 17.0mm
